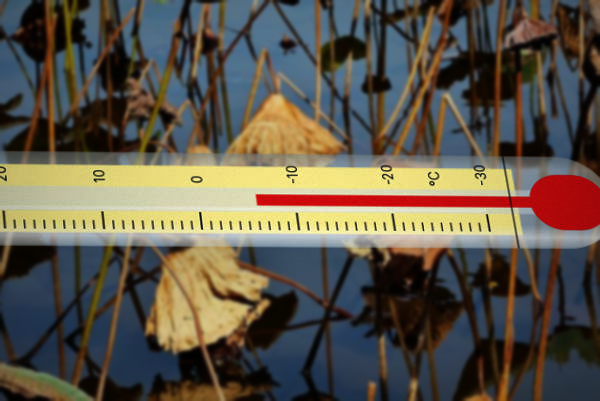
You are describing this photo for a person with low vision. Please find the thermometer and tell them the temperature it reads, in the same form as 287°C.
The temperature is -6°C
